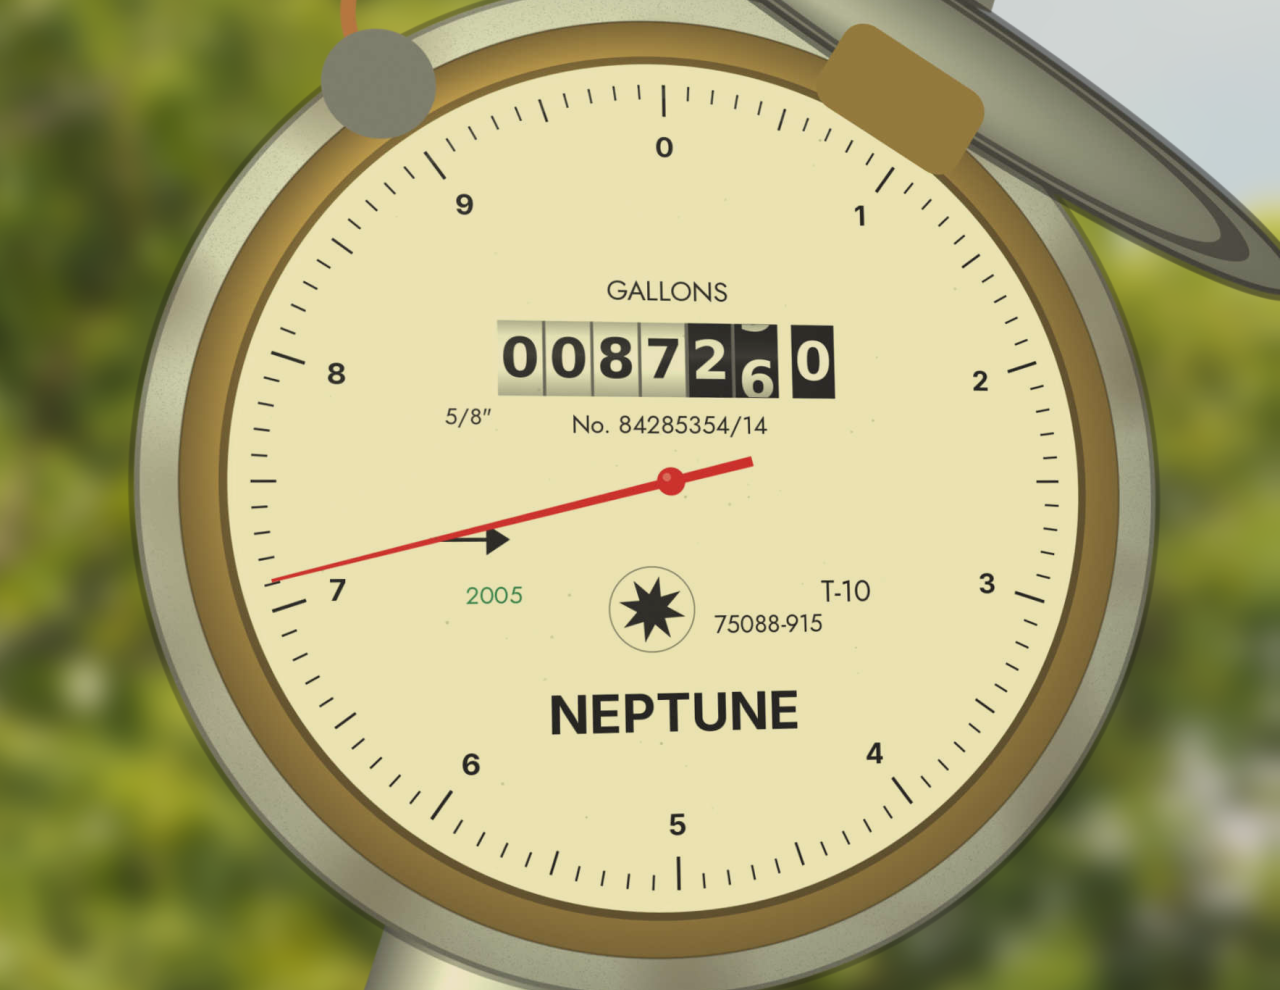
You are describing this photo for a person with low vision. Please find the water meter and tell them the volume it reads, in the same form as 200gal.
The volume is 87257.1gal
